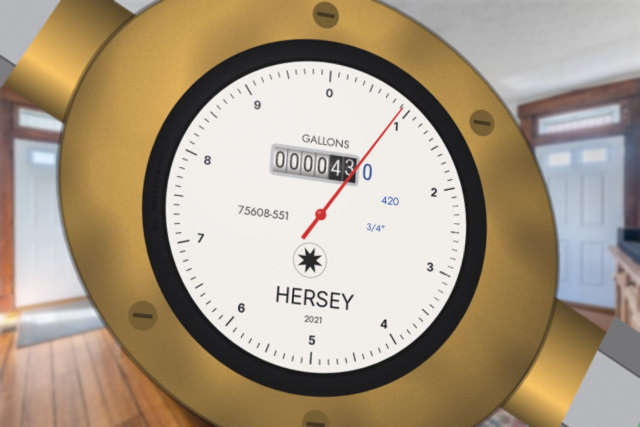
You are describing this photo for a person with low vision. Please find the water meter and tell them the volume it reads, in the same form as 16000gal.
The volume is 430.9gal
